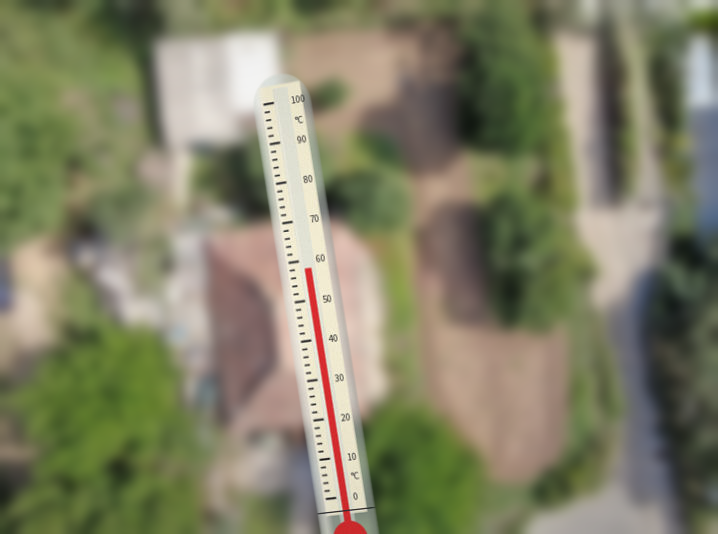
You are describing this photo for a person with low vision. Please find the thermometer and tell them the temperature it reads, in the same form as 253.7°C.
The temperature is 58°C
